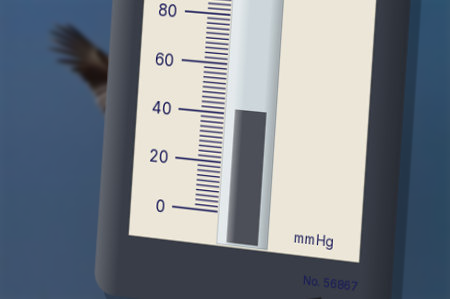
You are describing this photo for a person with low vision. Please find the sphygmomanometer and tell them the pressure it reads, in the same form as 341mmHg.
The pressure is 42mmHg
